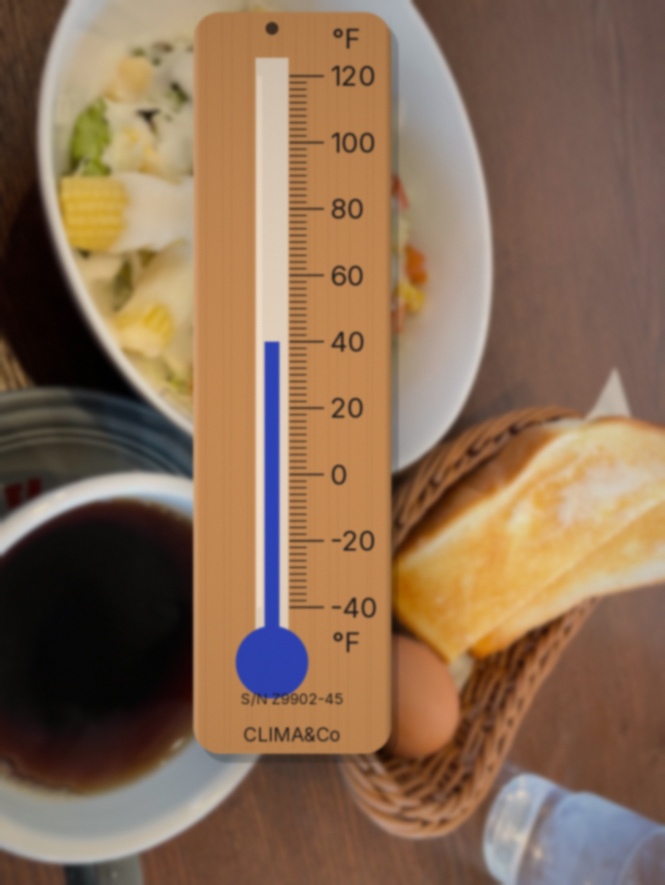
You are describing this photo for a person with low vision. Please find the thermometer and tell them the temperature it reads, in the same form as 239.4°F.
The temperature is 40°F
